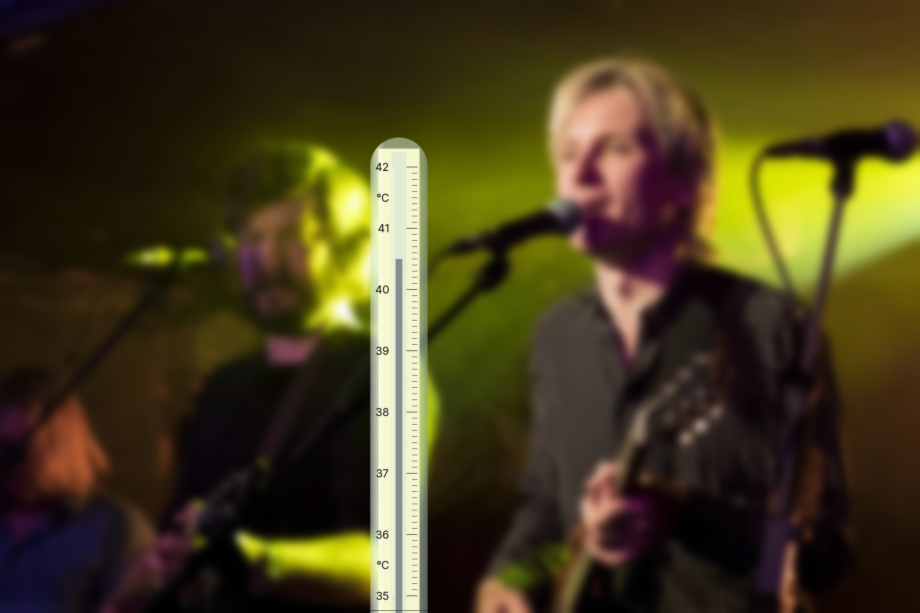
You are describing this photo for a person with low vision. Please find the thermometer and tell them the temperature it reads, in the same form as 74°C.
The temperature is 40.5°C
